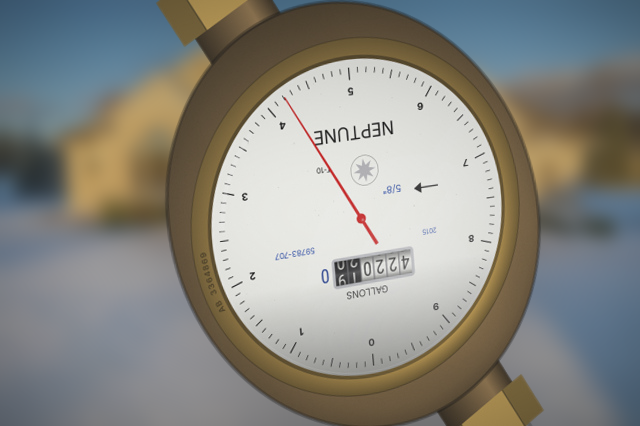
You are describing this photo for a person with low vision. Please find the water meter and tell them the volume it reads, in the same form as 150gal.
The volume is 4220194.2gal
